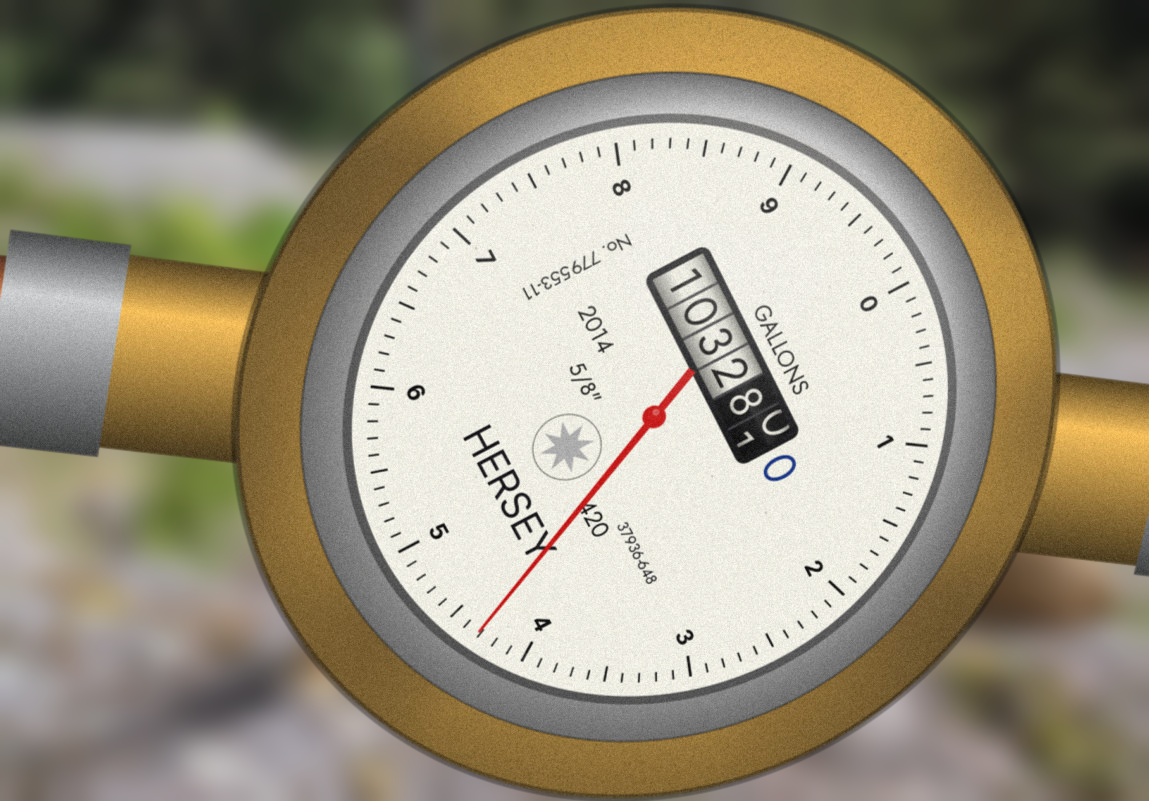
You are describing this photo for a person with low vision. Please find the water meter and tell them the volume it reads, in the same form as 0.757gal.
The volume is 1032804.3gal
